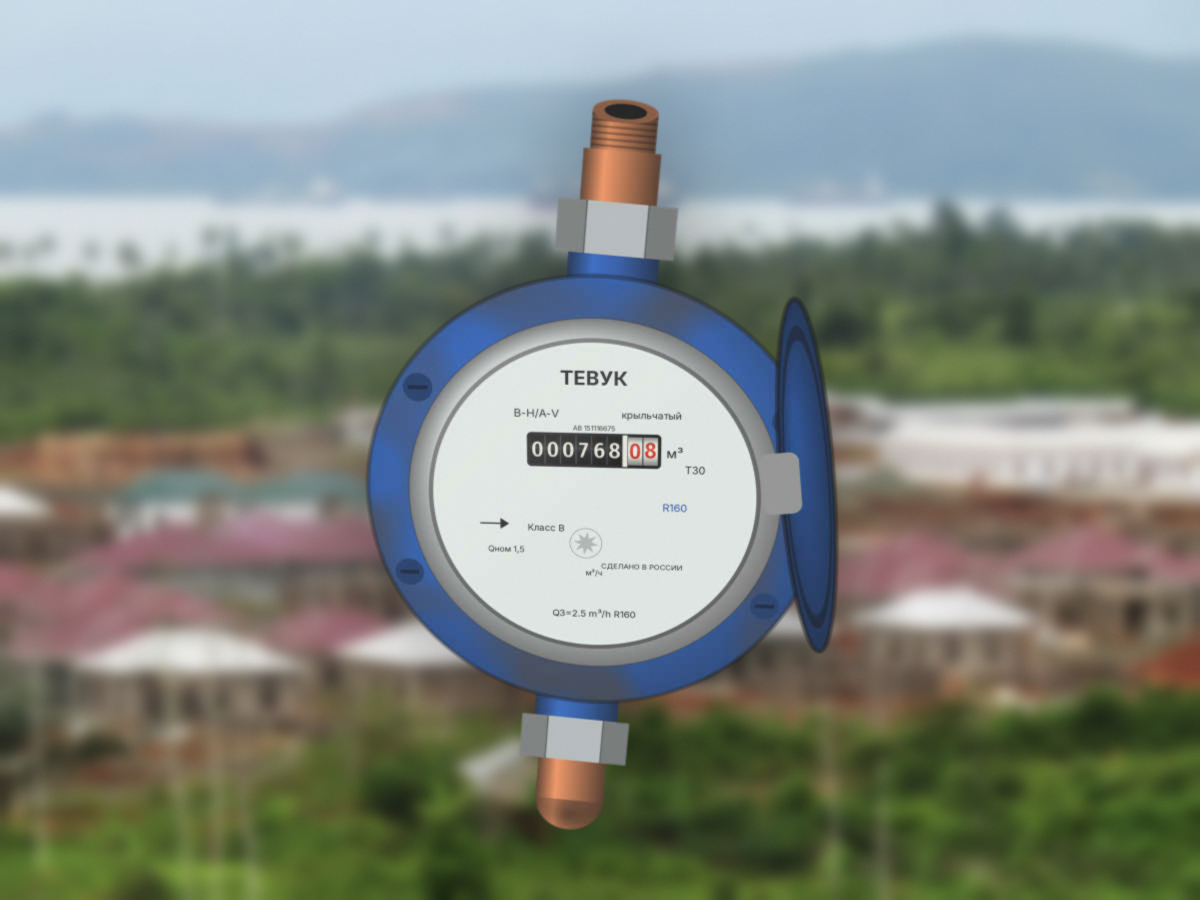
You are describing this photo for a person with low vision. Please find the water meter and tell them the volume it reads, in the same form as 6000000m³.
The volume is 768.08m³
